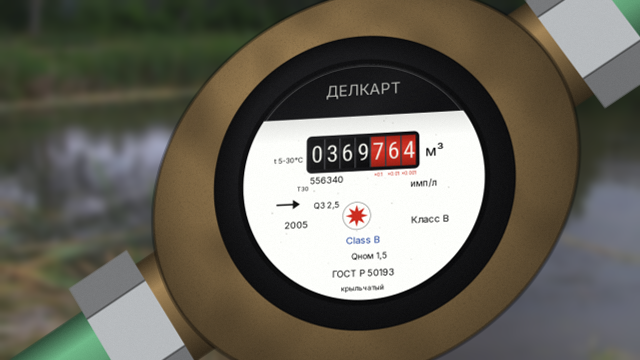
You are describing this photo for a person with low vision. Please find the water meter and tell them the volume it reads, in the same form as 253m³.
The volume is 369.764m³
